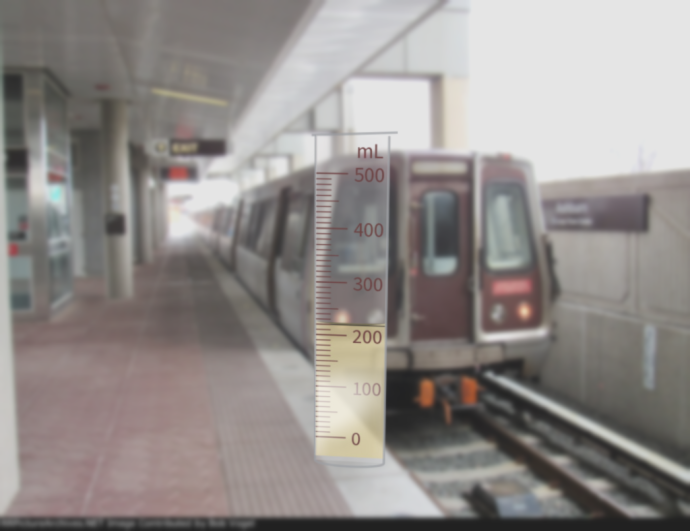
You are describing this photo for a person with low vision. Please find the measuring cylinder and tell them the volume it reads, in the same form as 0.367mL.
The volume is 220mL
